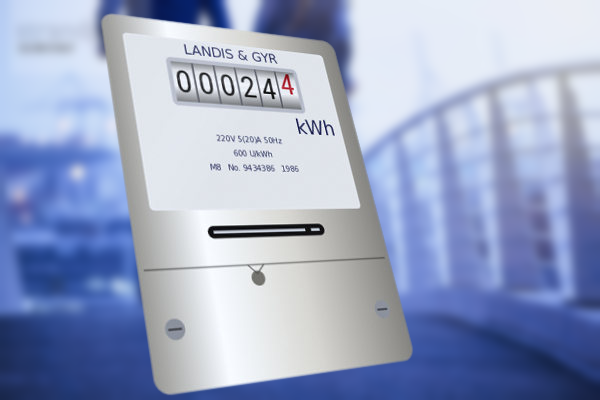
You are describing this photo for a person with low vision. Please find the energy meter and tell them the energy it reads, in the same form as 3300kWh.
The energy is 24.4kWh
